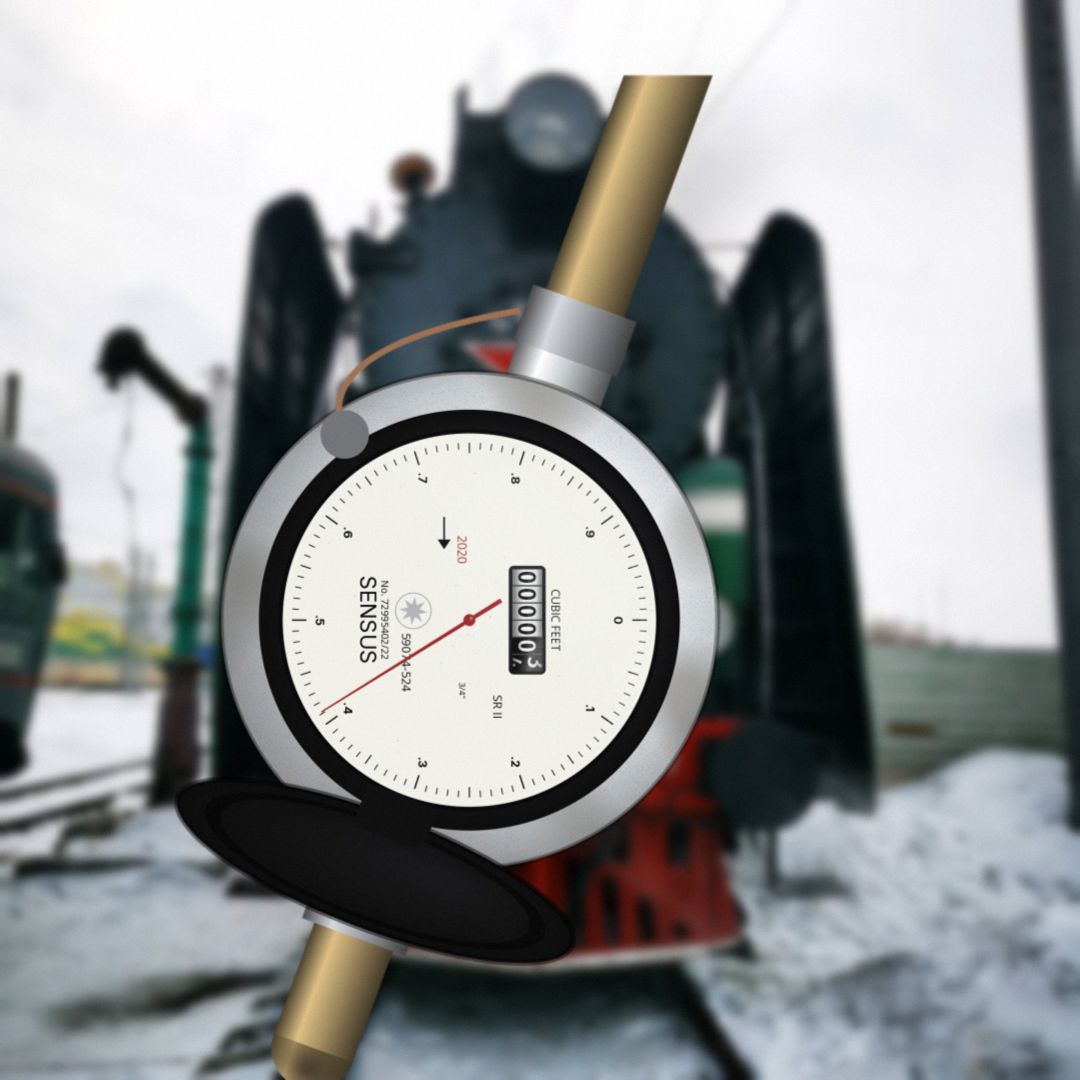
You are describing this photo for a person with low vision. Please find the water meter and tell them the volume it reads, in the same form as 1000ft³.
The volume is 3.41ft³
